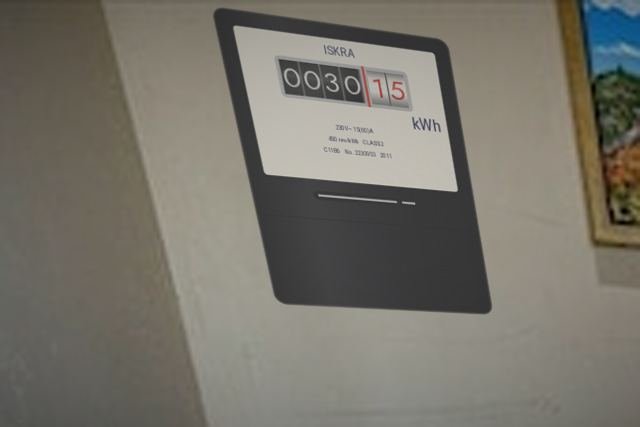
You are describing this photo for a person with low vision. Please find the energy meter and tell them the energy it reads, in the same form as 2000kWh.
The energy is 30.15kWh
